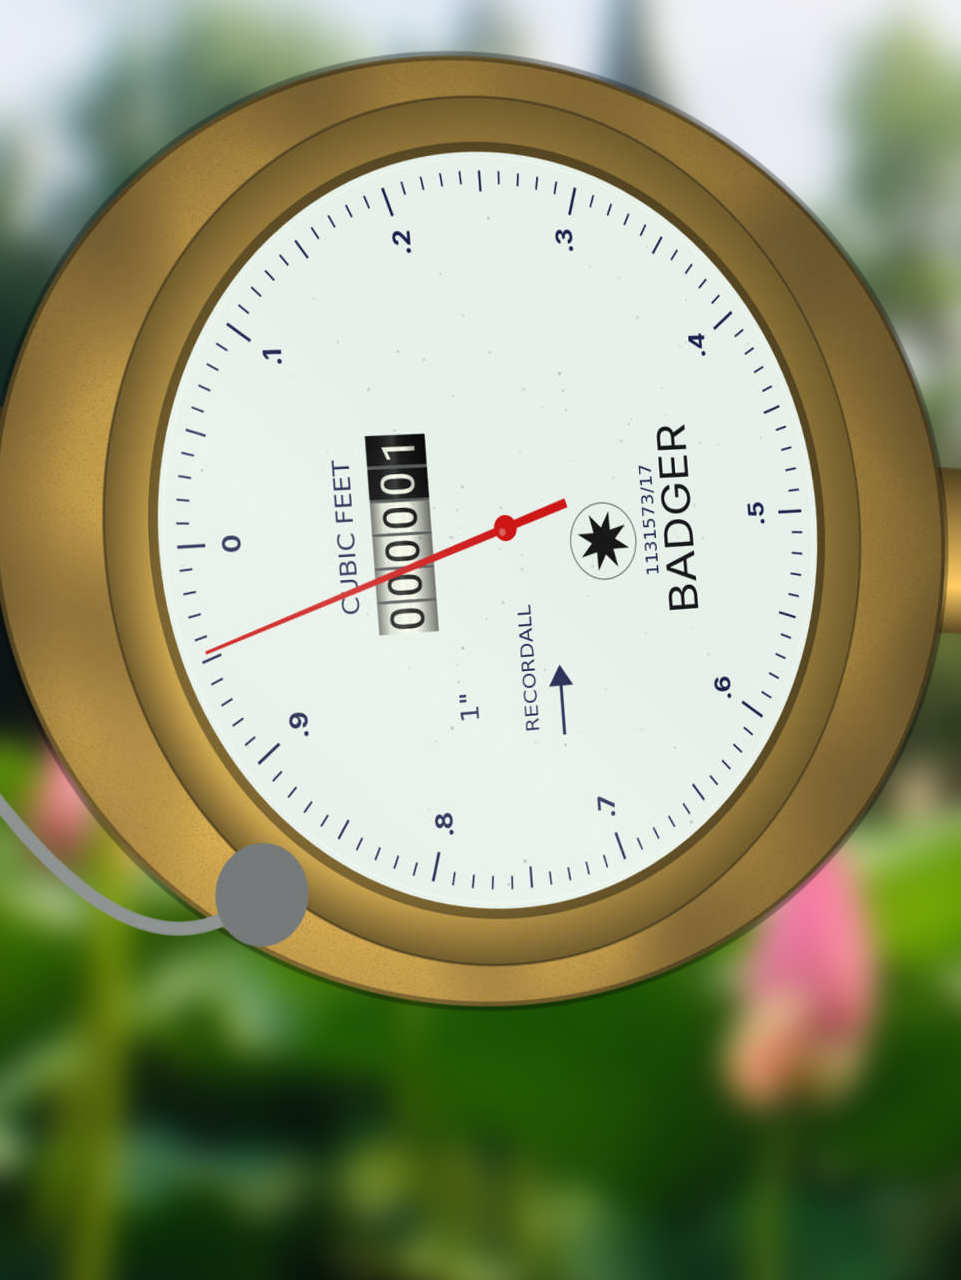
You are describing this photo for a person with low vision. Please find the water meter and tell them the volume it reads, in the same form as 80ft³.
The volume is 0.95ft³
